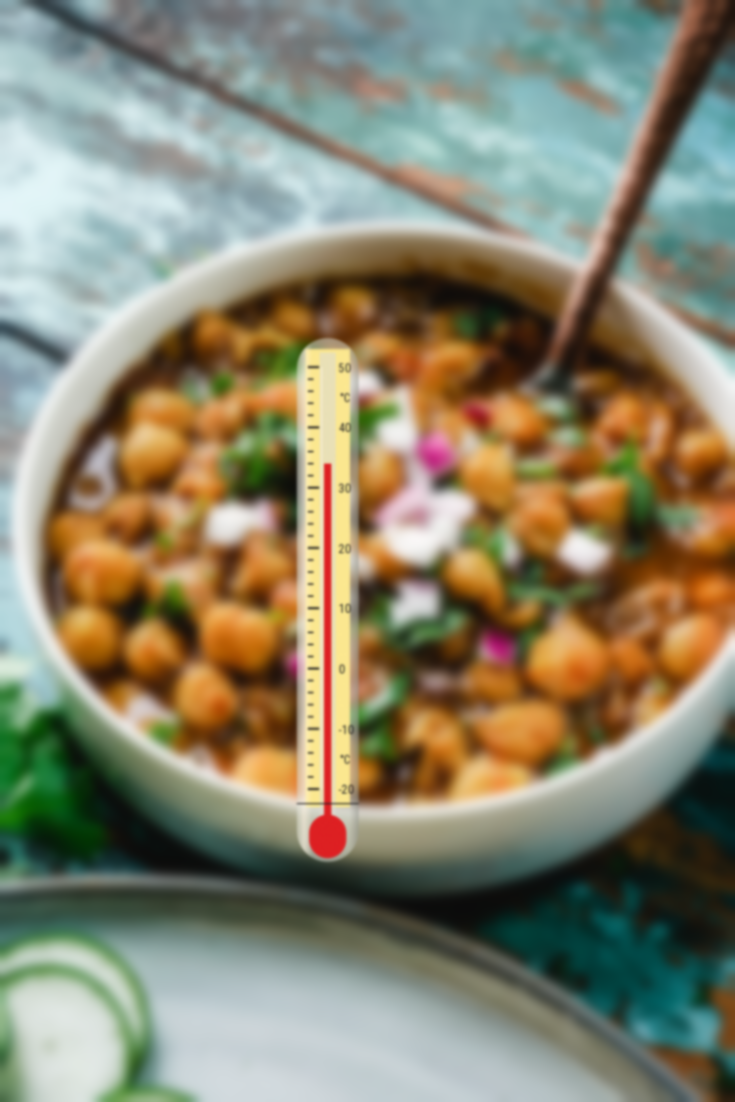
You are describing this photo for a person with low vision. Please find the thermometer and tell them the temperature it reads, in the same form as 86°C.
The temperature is 34°C
